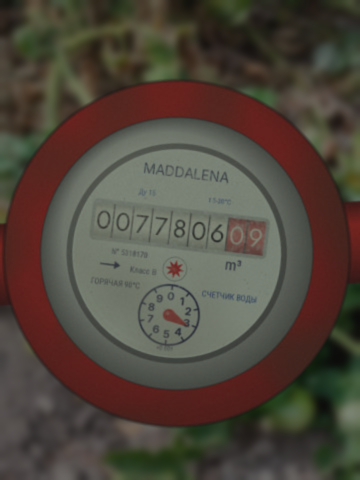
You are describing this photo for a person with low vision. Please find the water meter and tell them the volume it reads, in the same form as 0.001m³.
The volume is 77806.093m³
